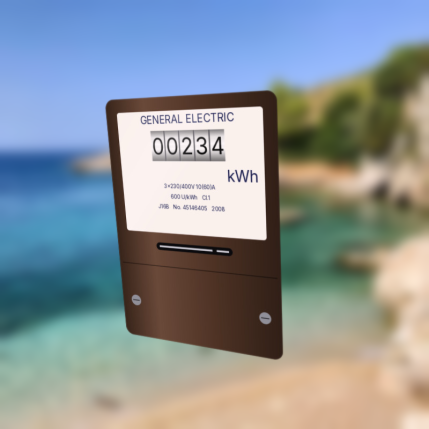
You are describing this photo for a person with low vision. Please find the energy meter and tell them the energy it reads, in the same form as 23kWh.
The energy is 234kWh
